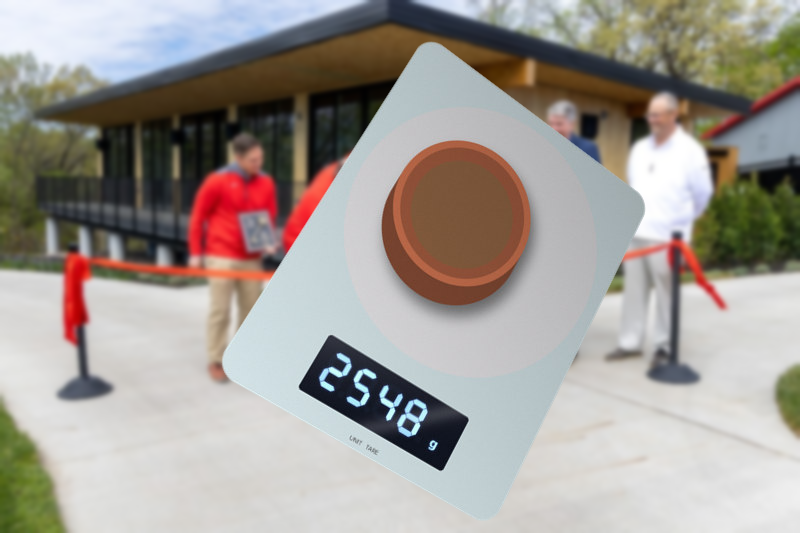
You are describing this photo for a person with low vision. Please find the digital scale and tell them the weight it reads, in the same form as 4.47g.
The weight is 2548g
